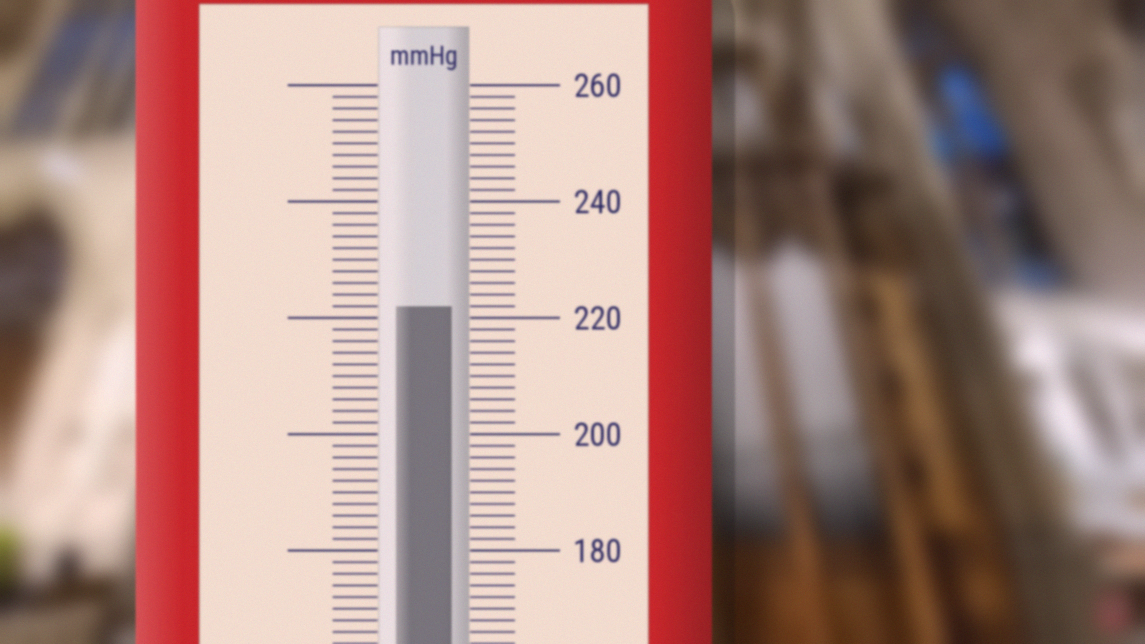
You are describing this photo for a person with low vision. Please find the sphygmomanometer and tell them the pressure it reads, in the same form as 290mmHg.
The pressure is 222mmHg
